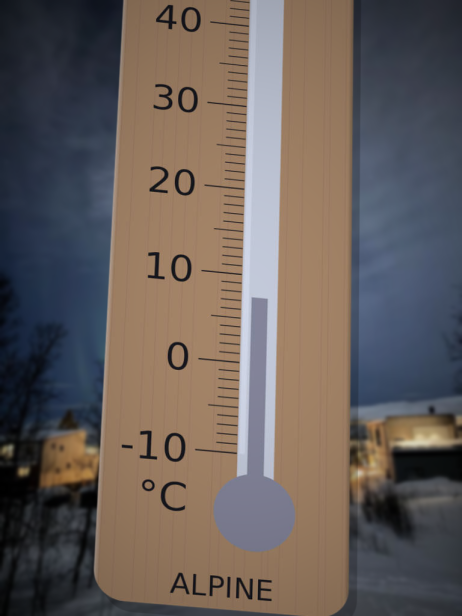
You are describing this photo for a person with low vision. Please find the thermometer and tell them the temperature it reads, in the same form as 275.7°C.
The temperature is 7.5°C
